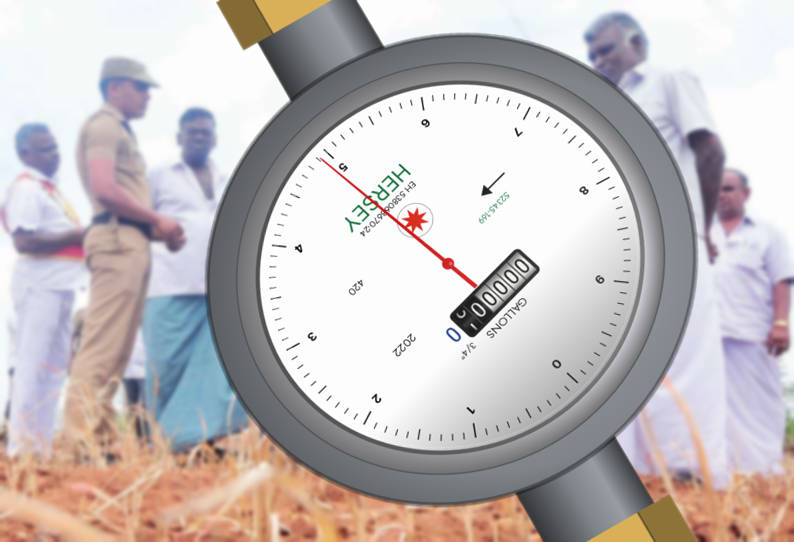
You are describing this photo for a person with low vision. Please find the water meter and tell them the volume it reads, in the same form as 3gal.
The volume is 14.9gal
